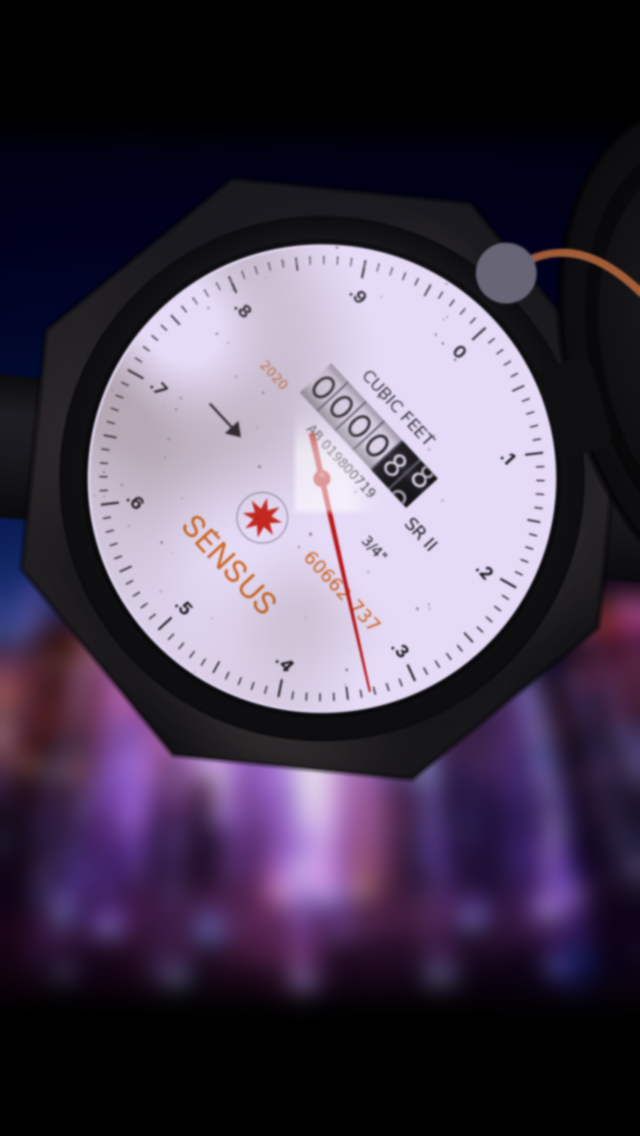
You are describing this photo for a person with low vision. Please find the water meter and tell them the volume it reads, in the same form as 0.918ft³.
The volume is 88.33ft³
